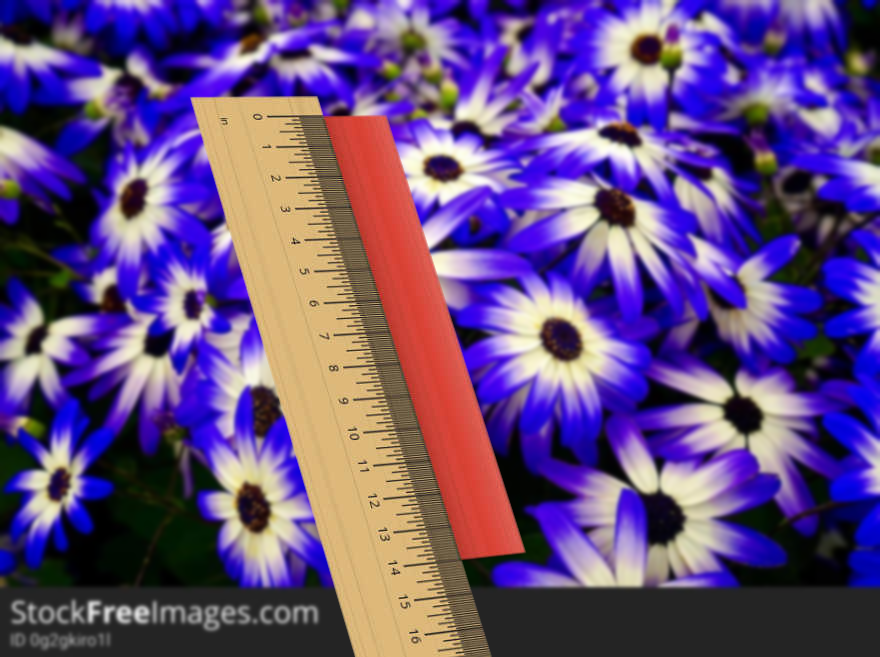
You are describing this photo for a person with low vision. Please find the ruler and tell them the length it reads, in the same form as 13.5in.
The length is 14in
